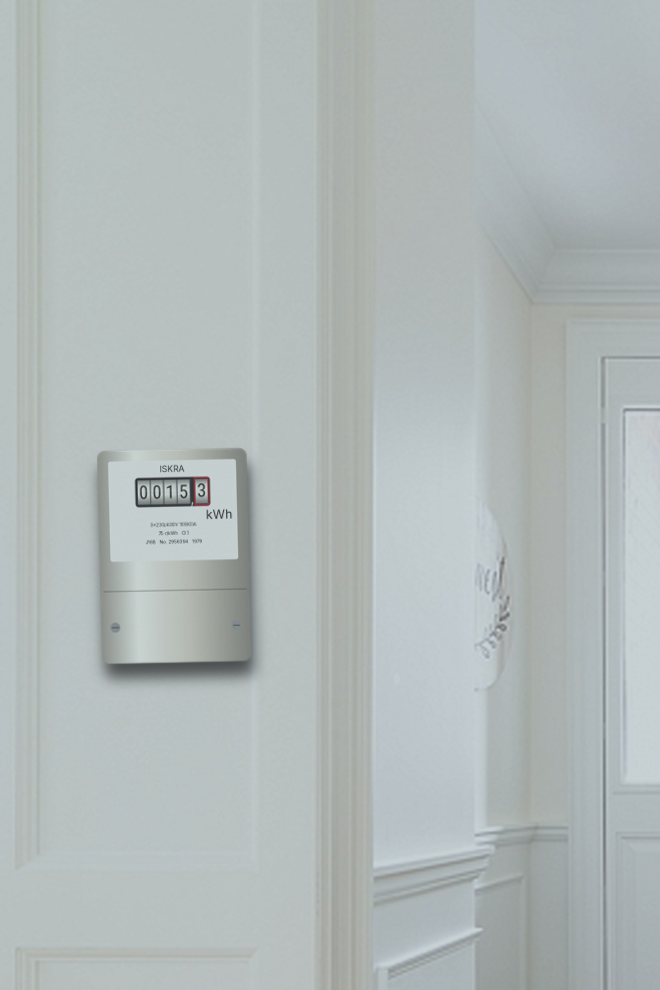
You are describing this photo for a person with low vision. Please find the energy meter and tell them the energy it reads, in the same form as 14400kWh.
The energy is 15.3kWh
